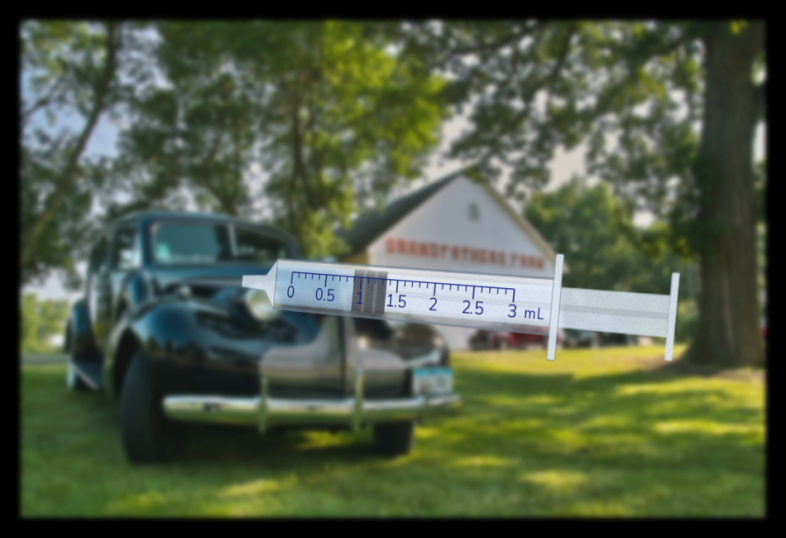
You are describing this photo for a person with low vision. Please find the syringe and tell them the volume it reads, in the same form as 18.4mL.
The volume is 0.9mL
